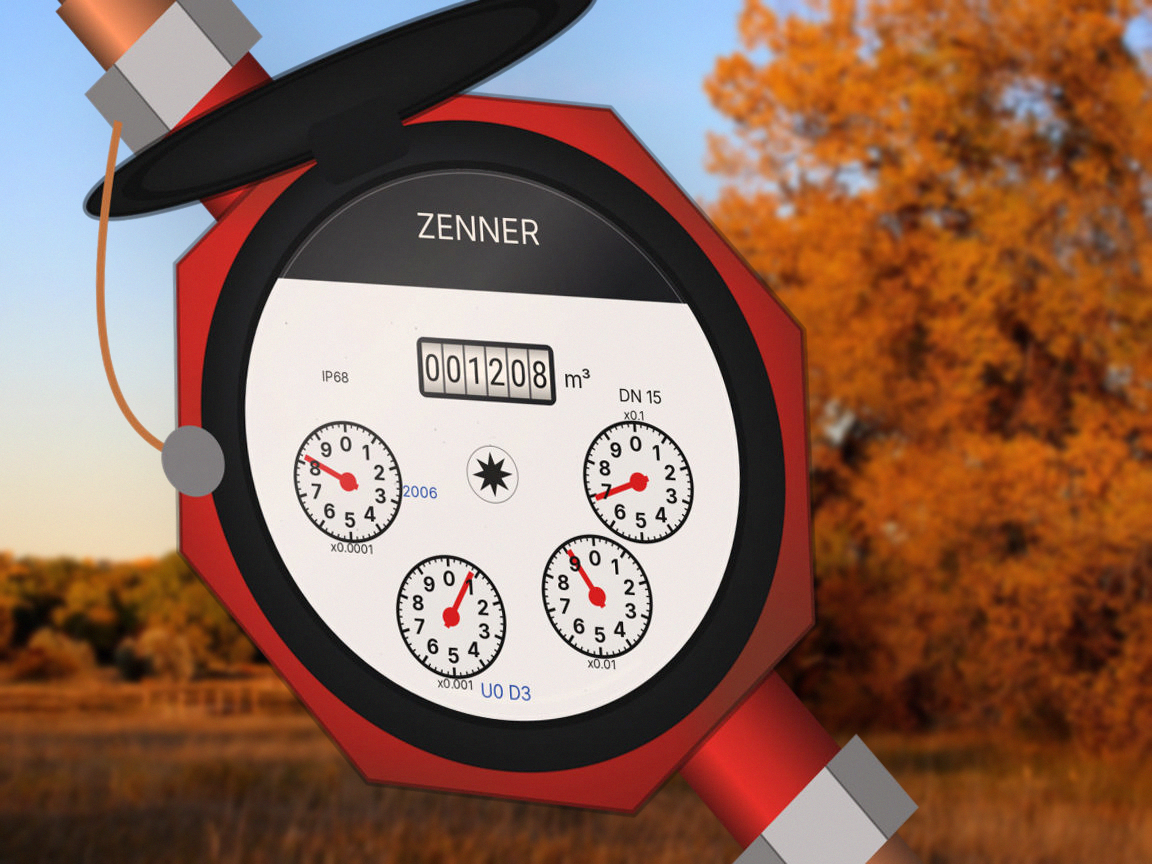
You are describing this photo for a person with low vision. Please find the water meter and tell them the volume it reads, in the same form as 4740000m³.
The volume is 1208.6908m³
